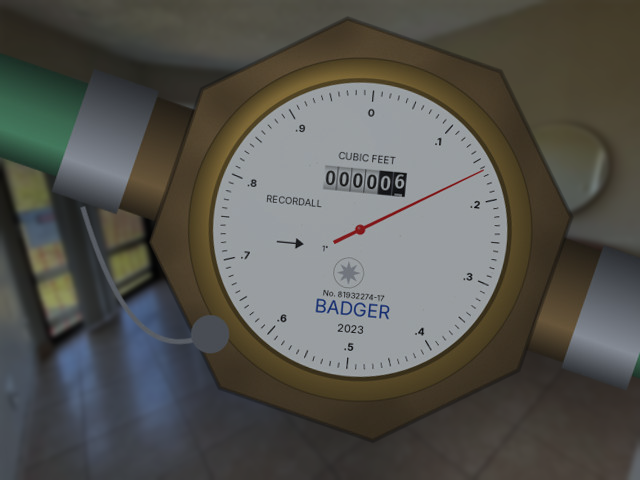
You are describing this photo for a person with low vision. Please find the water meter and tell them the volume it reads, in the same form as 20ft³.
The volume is 6.16ft³
